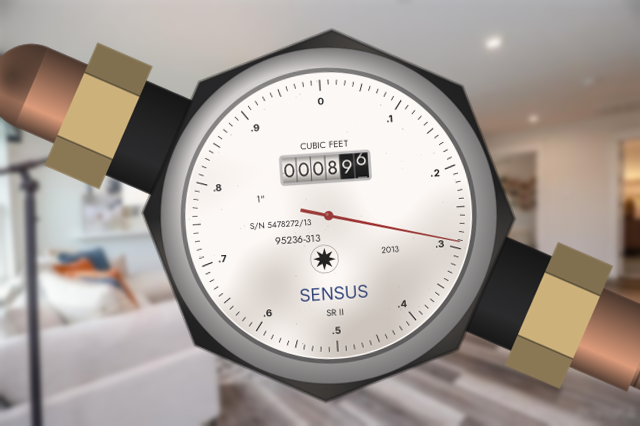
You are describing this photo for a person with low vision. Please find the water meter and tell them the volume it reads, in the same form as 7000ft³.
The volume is 896.29ft³
